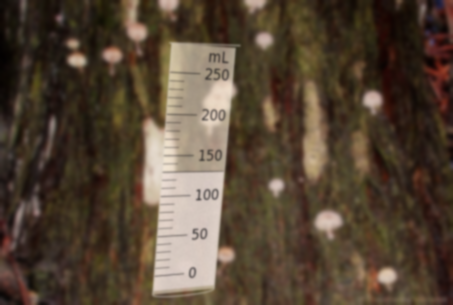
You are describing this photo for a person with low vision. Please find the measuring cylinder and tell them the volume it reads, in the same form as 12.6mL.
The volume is 130mL
